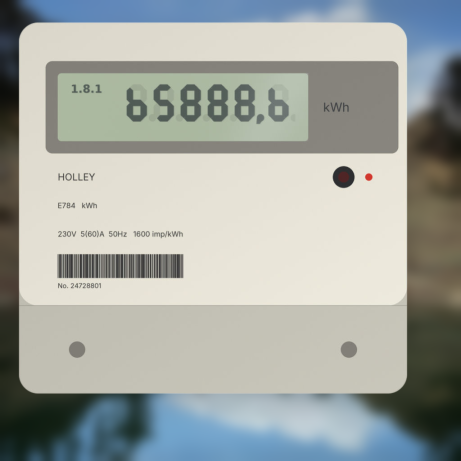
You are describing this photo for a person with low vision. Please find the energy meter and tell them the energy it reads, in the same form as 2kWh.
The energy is 65888.6kWh
